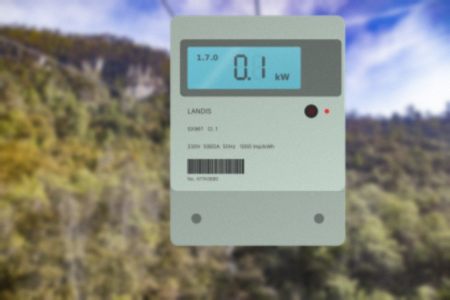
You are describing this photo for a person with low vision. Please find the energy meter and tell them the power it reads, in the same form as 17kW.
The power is 0.1kW
